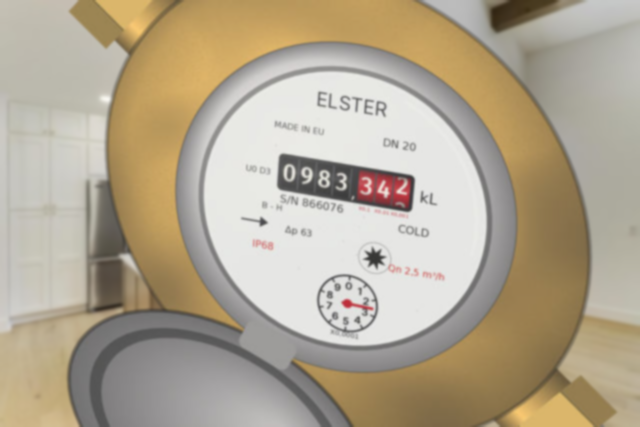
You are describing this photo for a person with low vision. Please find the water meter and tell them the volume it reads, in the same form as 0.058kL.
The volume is 983.3422kL
